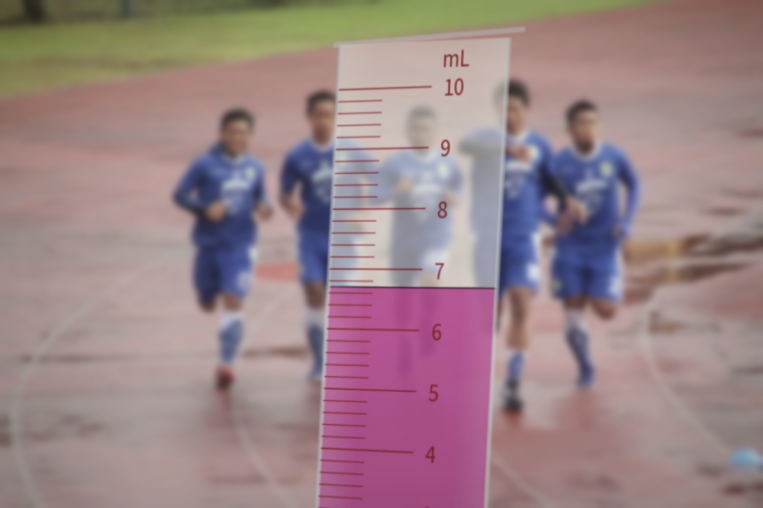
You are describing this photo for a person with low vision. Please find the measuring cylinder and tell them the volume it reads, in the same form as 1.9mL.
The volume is 6.7mL
